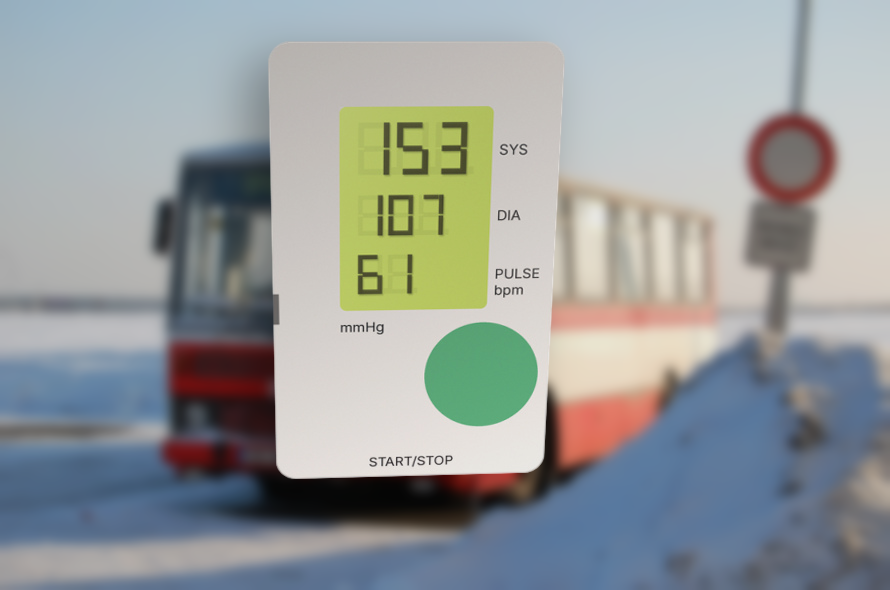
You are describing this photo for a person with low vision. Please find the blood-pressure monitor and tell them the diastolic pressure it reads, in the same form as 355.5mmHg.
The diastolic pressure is 107mmHg
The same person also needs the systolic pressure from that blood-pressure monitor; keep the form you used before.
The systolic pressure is 153mmHg
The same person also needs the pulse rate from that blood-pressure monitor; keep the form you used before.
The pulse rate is 61bpm
